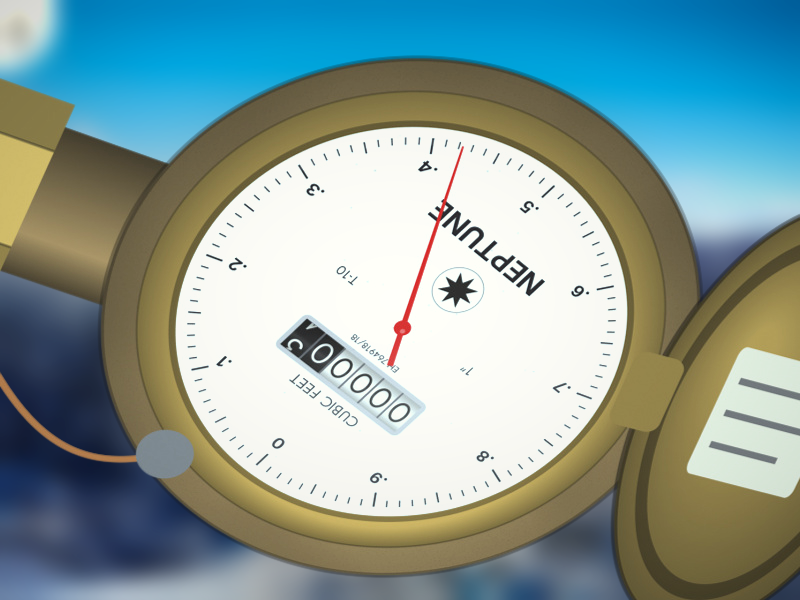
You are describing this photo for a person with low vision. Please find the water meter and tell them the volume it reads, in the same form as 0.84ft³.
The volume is 3.42ft³
